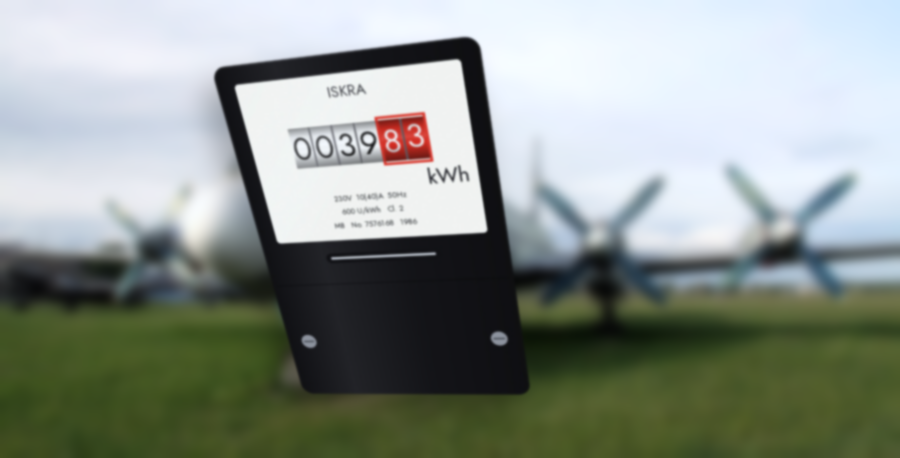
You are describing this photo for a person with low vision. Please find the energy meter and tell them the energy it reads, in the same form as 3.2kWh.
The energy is 39.83kWh
